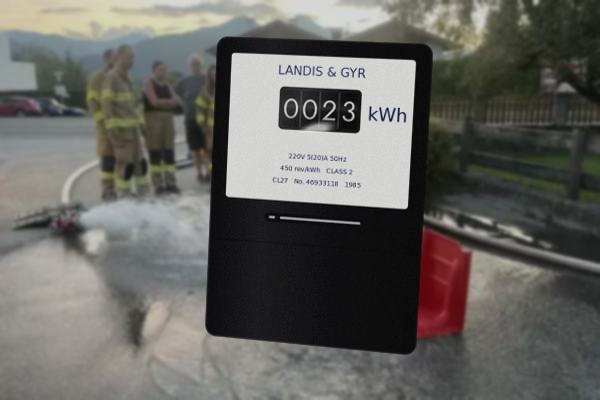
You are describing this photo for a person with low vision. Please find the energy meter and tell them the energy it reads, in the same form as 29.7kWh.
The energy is 23kWh
